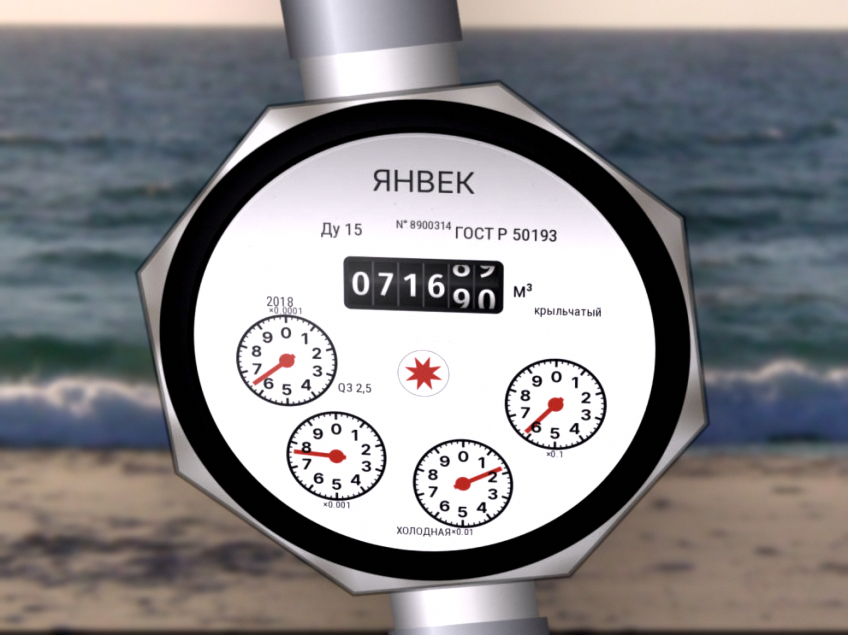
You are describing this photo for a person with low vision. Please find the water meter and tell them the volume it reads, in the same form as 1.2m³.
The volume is 71689.6176m³
